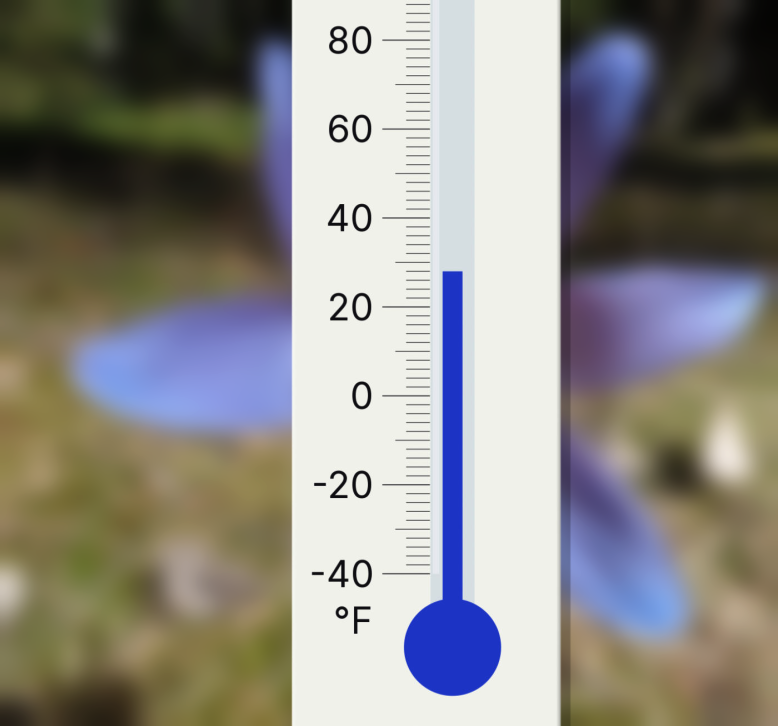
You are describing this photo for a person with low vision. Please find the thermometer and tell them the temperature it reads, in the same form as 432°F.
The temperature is 28°F
